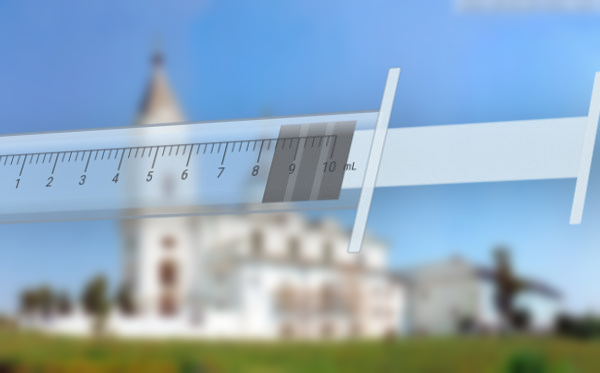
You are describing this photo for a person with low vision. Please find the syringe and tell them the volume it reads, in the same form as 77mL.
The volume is 8.4mL
